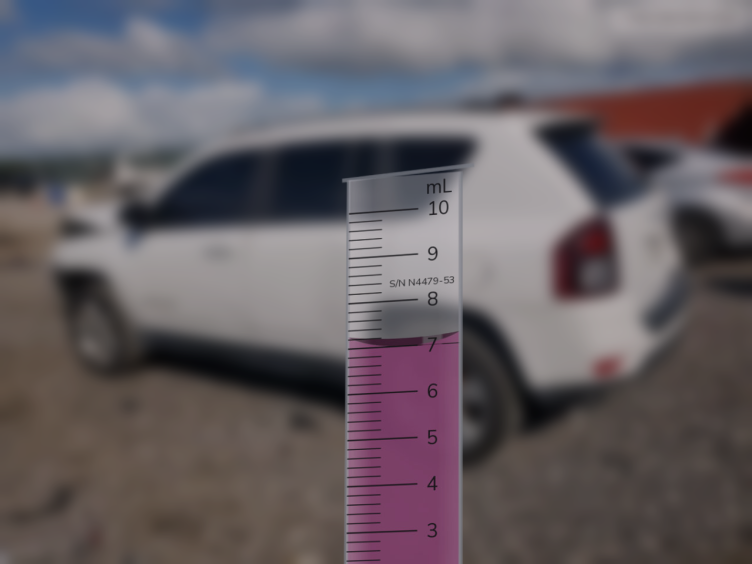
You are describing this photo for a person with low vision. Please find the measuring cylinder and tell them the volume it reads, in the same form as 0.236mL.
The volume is 7mL
